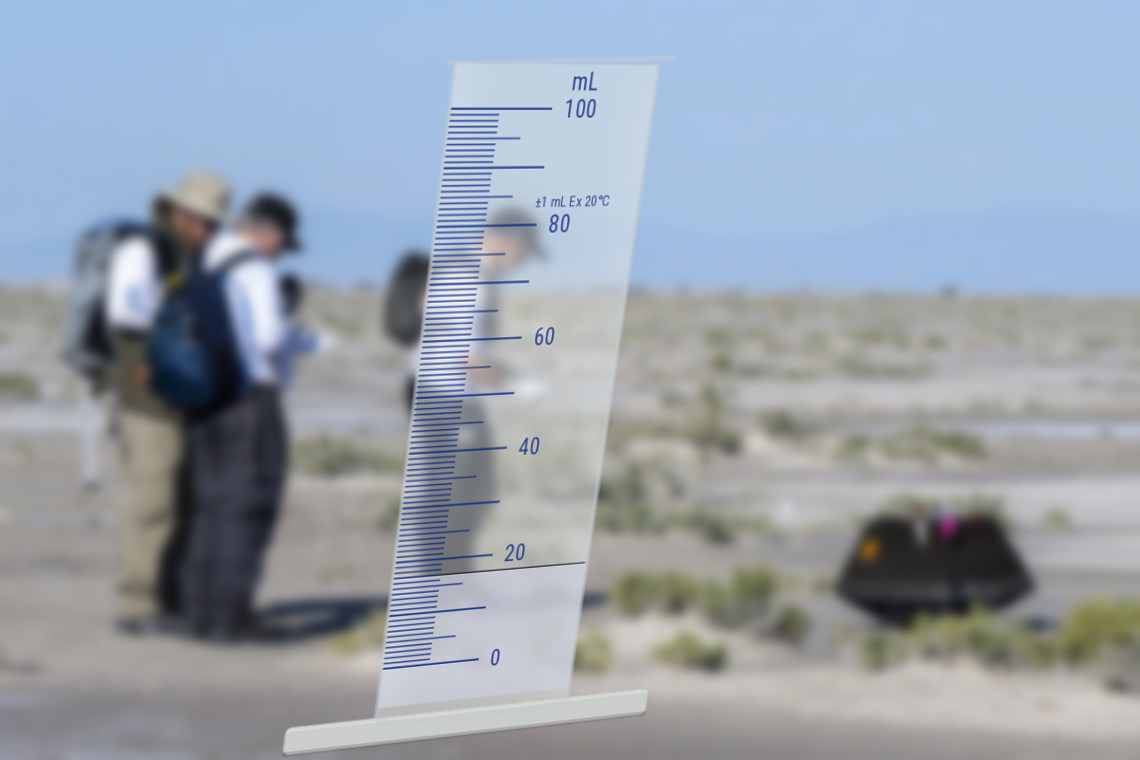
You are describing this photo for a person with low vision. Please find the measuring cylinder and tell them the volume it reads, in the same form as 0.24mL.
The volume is 17mL
